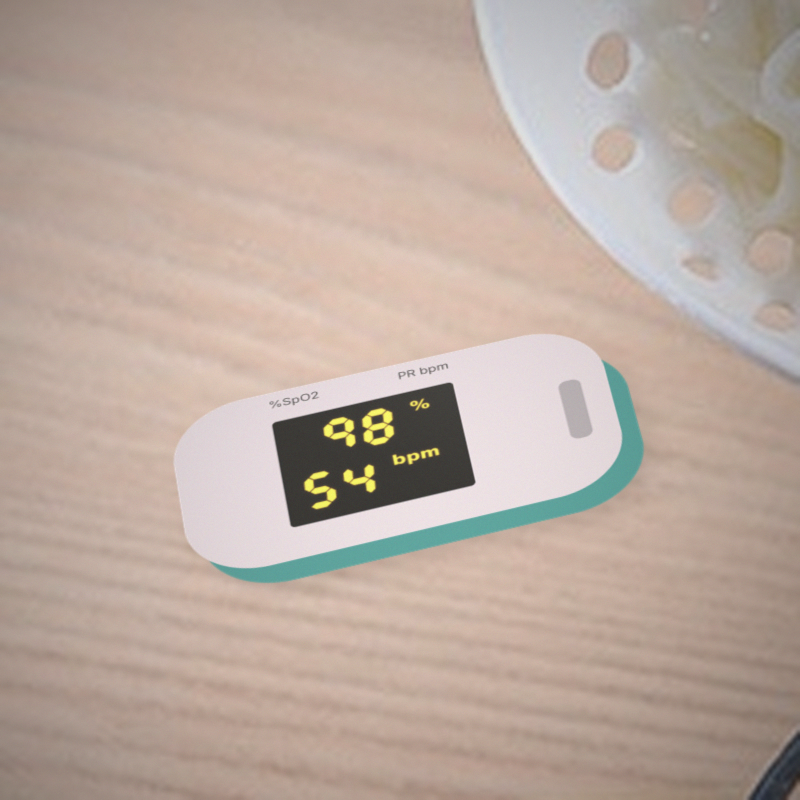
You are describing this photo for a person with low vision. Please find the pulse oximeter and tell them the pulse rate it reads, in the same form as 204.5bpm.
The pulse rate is 54bpm
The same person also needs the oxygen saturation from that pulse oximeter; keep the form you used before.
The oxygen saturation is 98%
